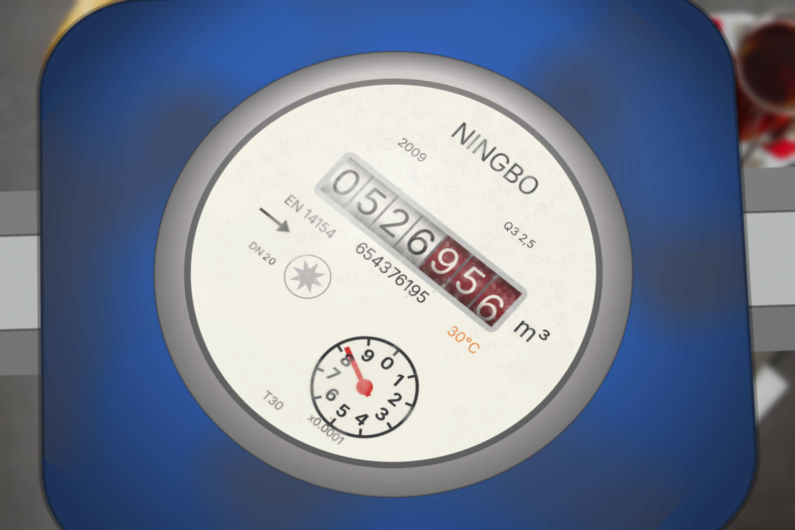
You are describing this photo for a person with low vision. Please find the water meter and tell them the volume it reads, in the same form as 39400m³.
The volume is 526.9558m³
